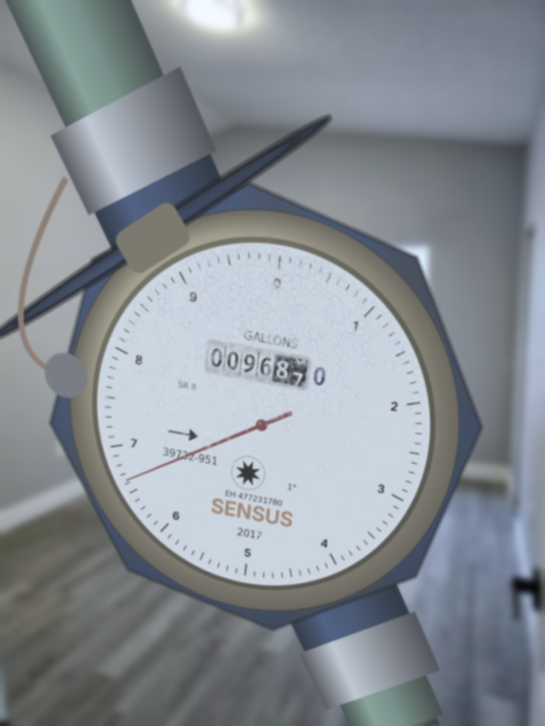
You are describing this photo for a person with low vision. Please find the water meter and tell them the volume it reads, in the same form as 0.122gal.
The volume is 96866.6gal
